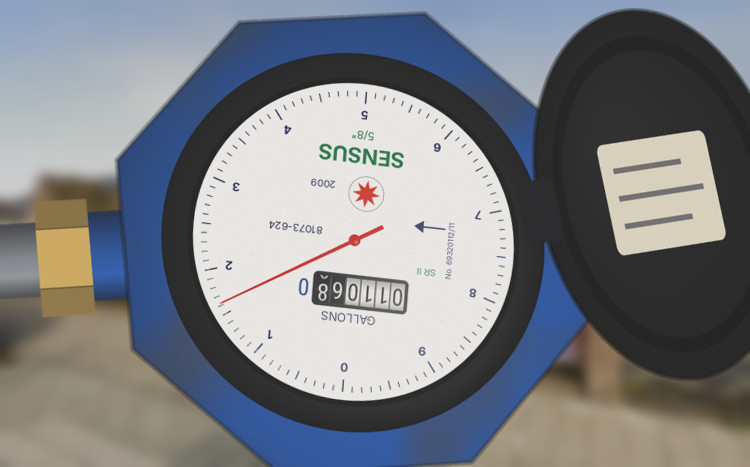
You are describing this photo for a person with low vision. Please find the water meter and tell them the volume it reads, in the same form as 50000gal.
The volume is 110681.6gal
